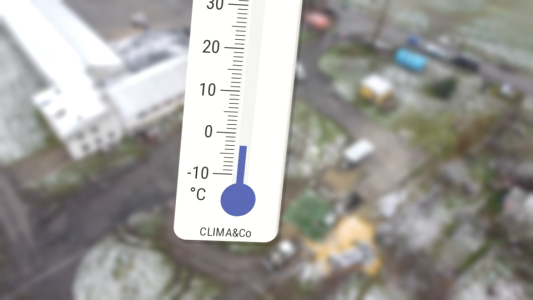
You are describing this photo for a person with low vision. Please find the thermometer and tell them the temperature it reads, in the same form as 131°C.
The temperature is -3°C
